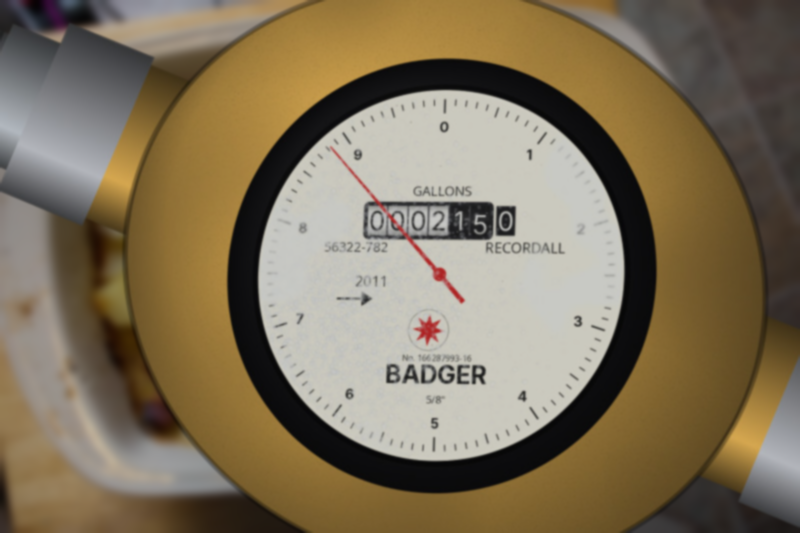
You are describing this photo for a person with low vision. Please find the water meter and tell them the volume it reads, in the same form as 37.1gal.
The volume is 2148.8gal
